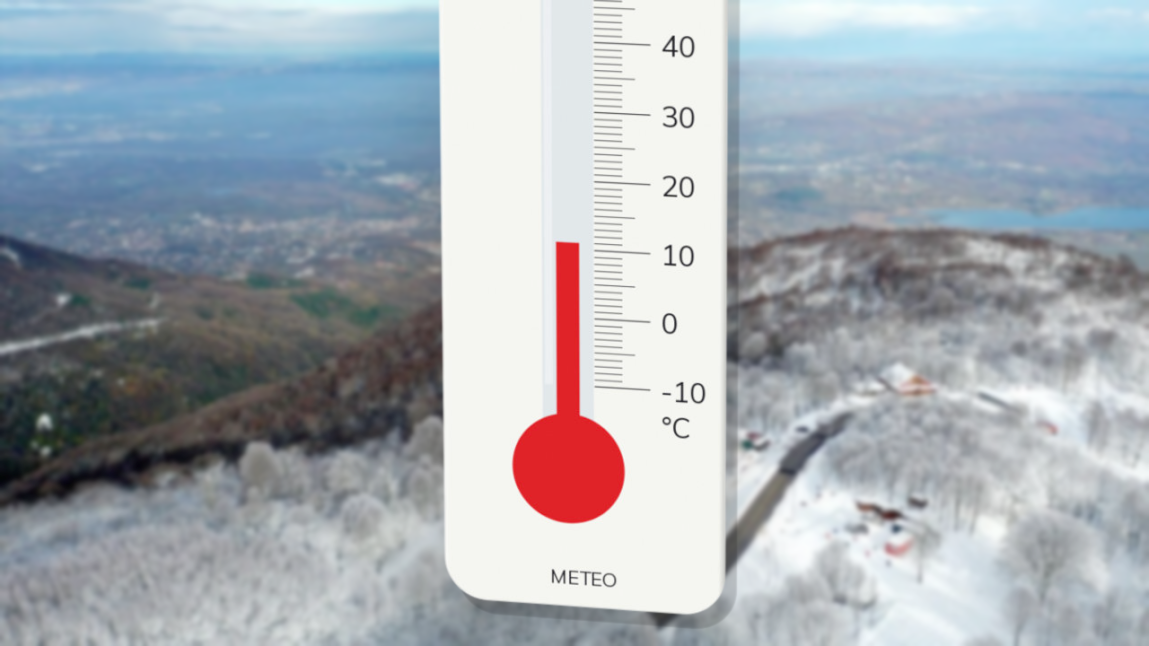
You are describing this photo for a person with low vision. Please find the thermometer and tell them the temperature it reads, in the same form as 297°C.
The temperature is 11°C
